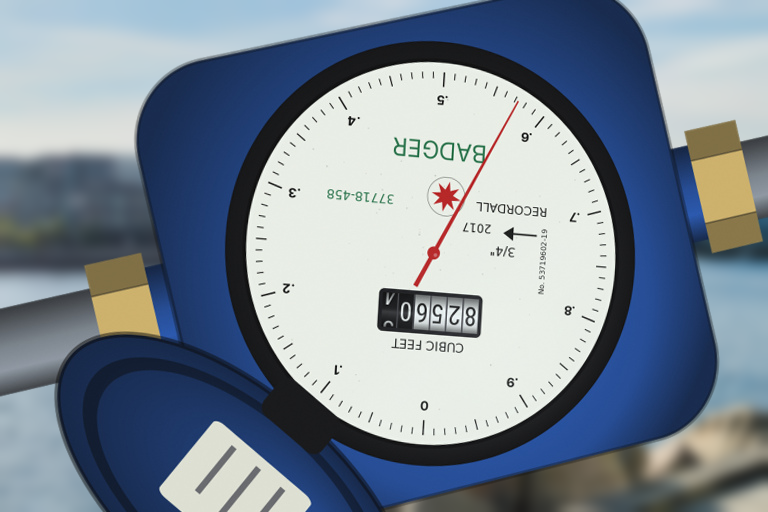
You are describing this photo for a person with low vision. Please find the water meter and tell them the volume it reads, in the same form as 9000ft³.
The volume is 825603.57ft³
